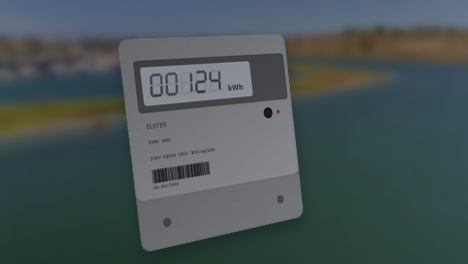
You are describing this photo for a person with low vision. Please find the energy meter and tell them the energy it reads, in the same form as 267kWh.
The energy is 124kWh
